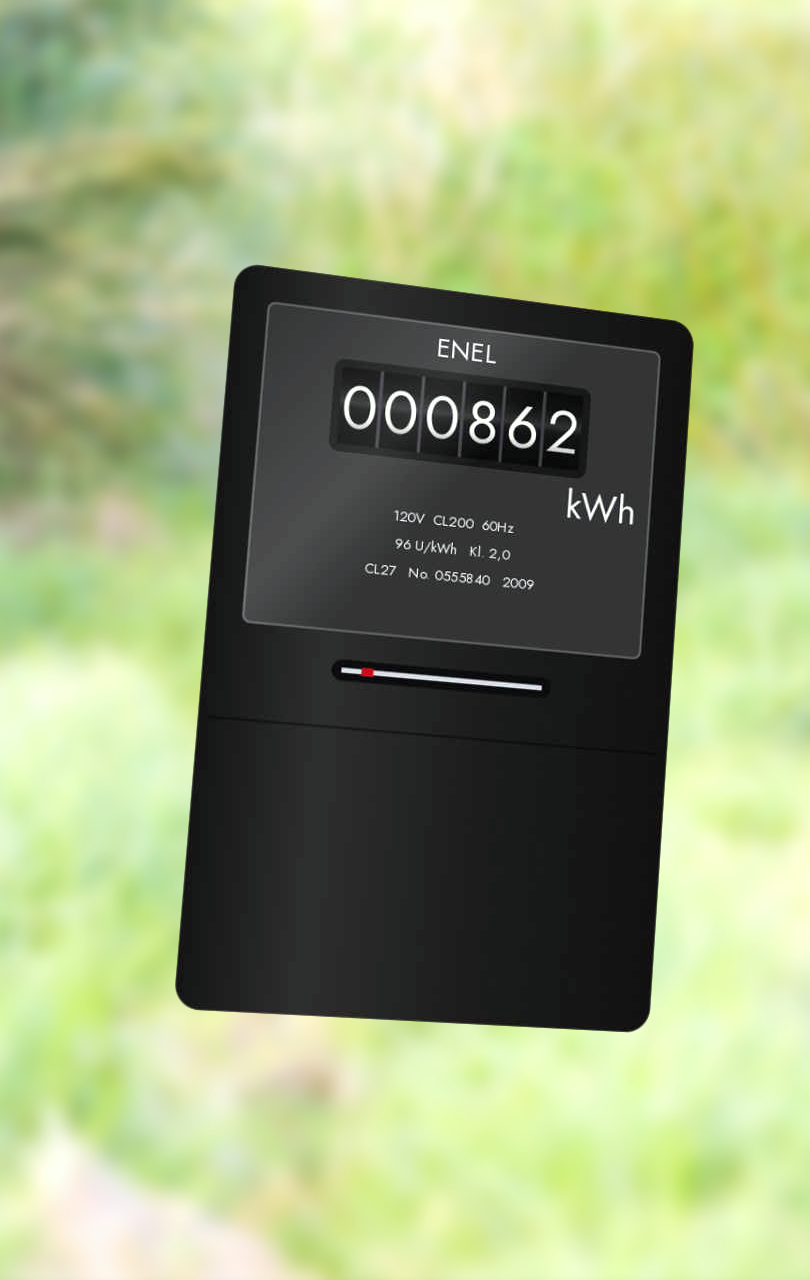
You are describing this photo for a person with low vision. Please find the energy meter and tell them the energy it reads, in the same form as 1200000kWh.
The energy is 862kWh
